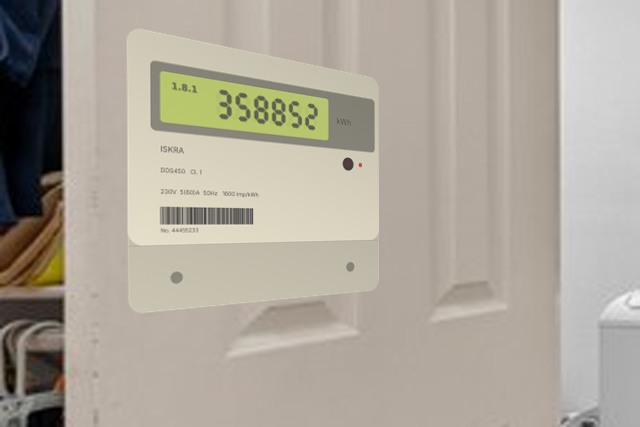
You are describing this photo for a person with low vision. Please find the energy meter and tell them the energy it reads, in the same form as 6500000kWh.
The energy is 358852kWh
